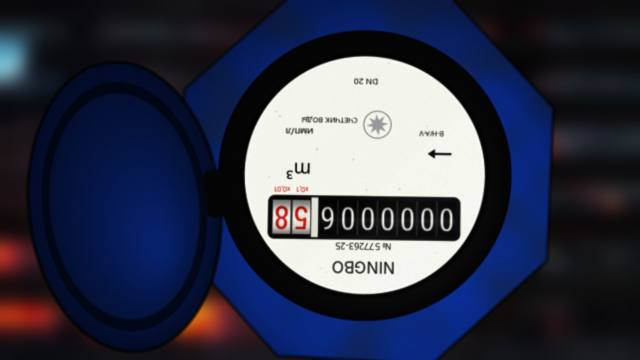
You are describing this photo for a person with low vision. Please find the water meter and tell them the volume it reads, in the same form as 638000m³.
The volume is 6.58m³
